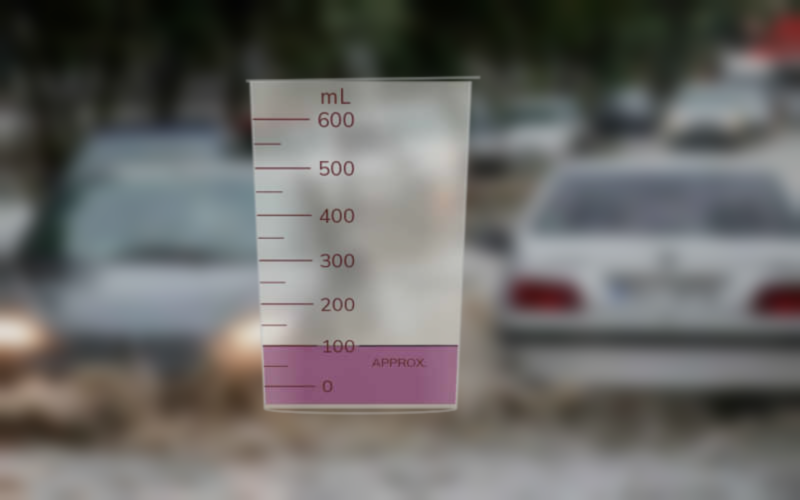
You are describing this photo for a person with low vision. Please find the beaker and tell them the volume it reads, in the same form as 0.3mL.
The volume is 100mL
